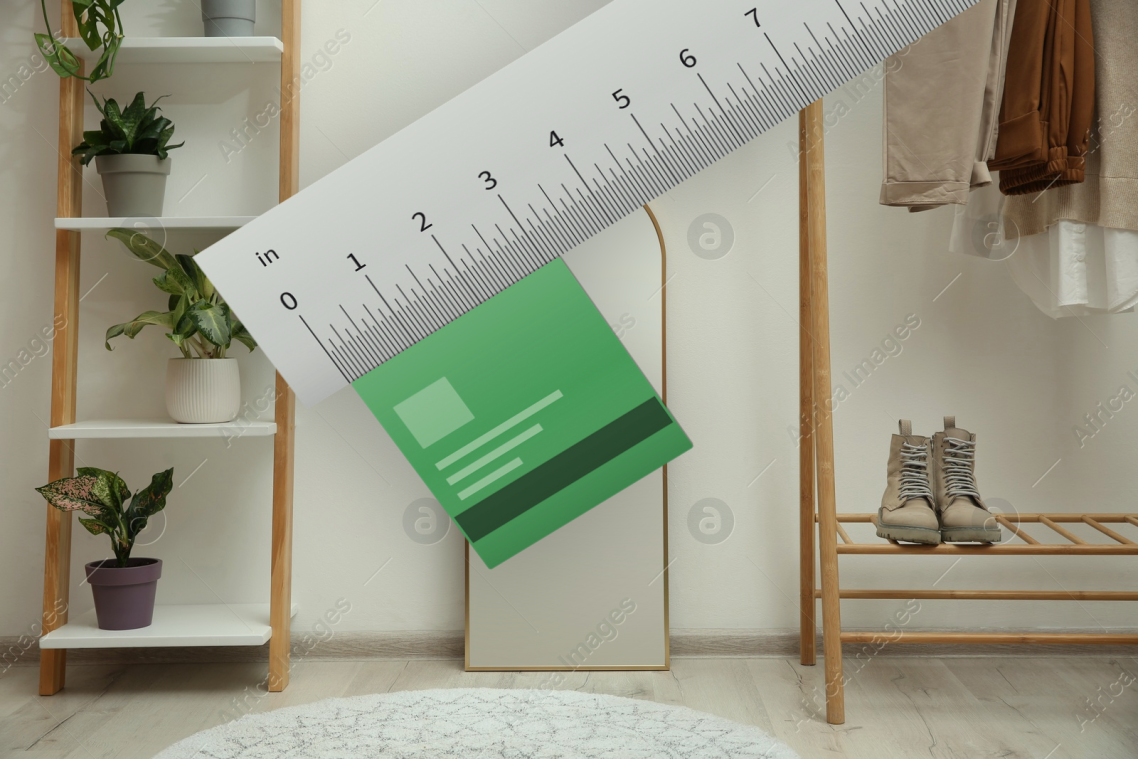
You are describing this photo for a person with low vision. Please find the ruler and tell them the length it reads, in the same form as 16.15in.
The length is 3.1875in
